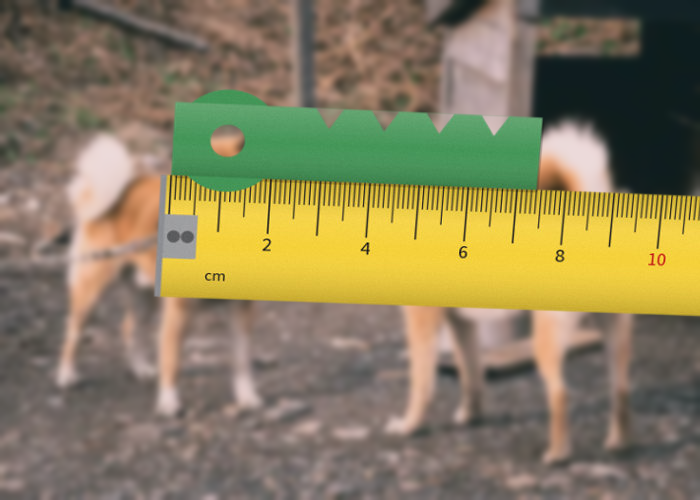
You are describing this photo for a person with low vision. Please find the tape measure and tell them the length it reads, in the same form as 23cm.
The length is 7.4cm
